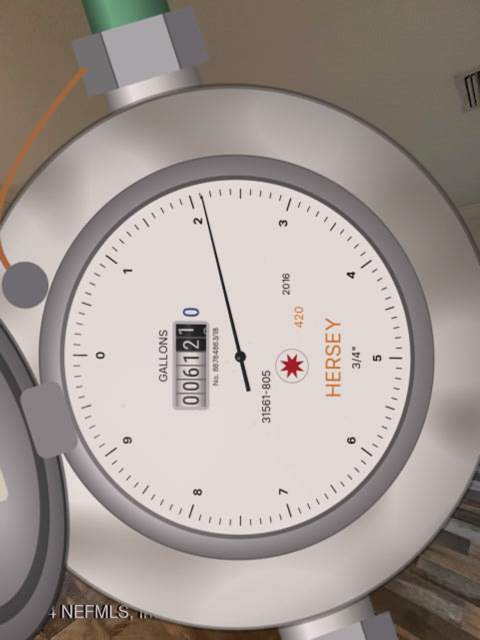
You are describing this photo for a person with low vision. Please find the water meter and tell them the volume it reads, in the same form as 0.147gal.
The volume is 61212.1gal
